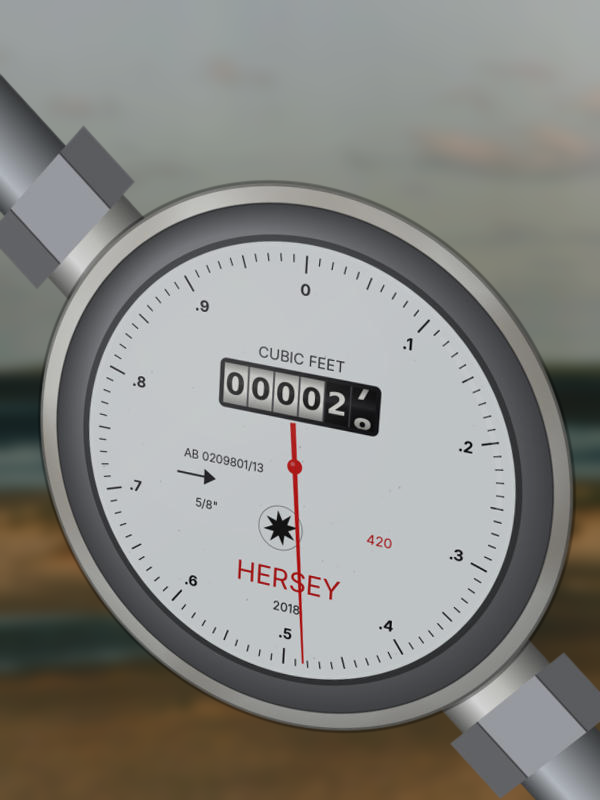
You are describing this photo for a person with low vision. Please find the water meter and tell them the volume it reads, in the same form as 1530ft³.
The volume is 27.48ft³
